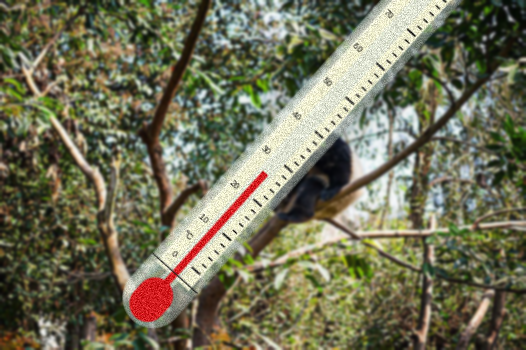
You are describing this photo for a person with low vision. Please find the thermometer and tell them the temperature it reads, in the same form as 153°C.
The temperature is 26°C
